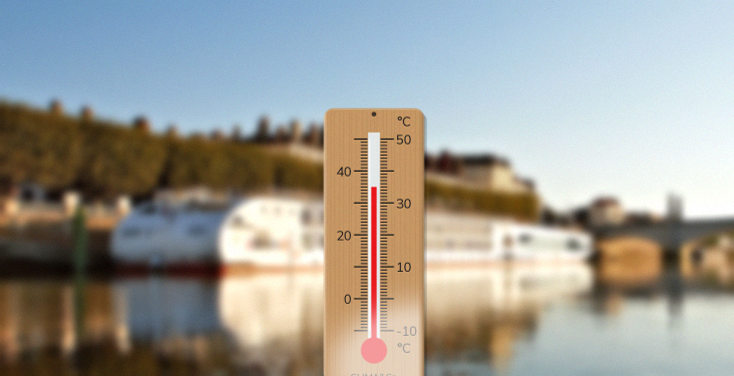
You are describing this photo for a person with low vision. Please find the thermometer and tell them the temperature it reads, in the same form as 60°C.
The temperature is 35°C
